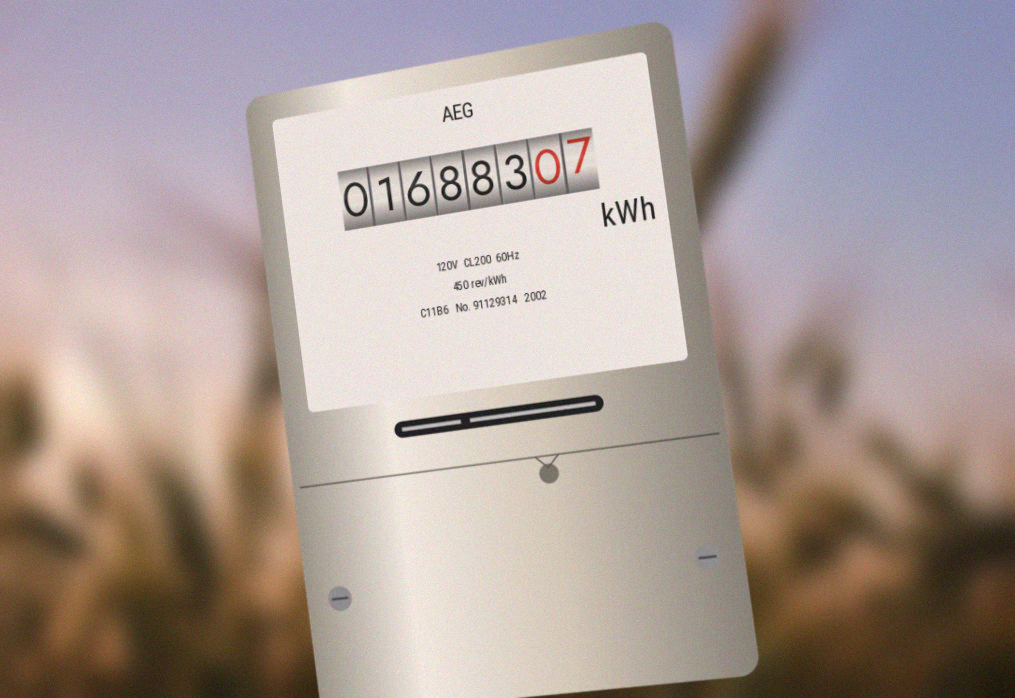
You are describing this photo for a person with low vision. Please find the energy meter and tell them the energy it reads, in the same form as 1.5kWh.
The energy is 16883.07kWh
